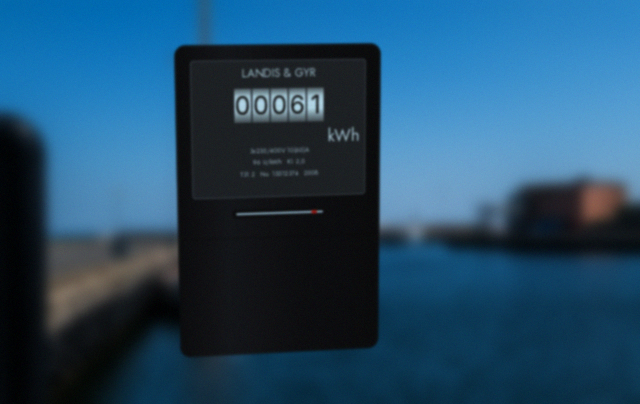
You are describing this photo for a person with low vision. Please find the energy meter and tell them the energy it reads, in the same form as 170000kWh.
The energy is 61kWh
